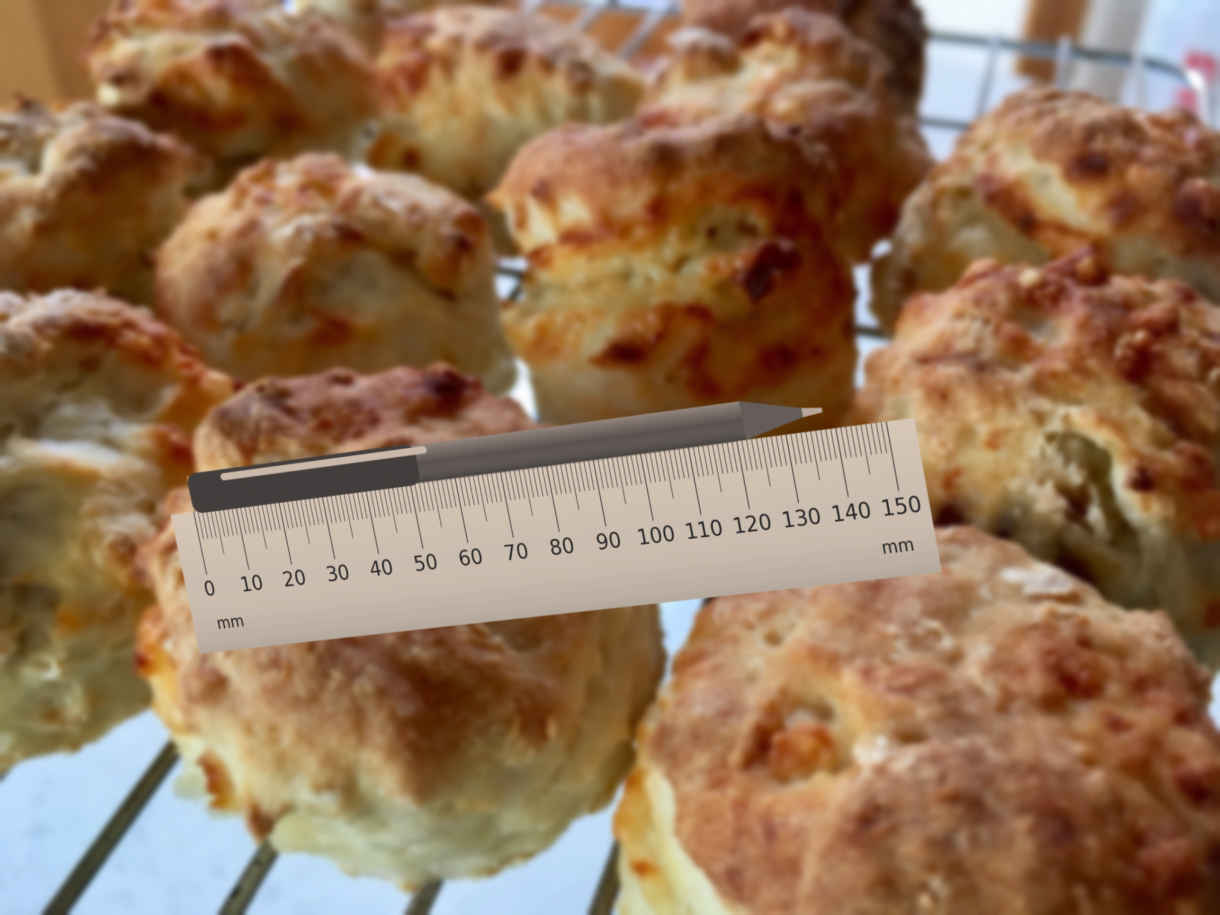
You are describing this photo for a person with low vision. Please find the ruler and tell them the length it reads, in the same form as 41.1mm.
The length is 138mm
